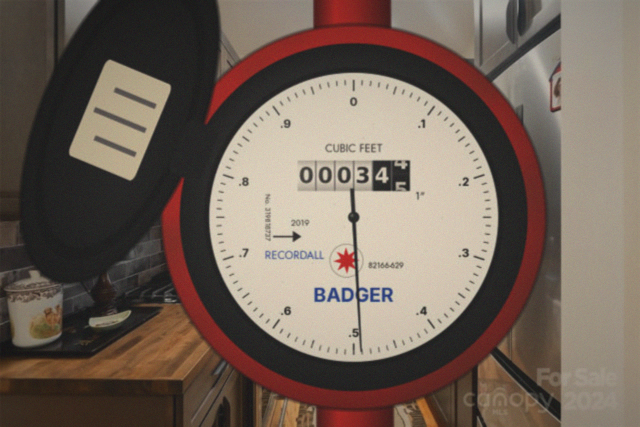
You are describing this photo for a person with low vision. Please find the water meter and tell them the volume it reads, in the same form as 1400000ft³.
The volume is 344.49ft³
